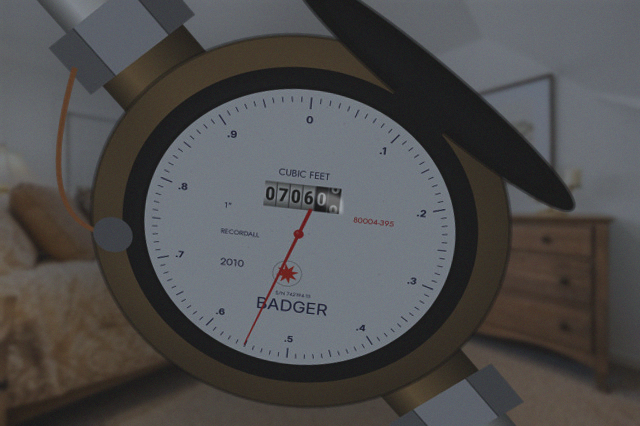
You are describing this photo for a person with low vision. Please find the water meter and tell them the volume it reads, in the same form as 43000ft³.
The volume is 70608.55ft³
